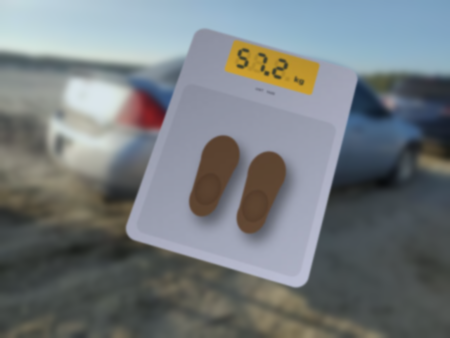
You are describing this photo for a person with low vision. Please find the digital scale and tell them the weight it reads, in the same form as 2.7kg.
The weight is 57.2kg
